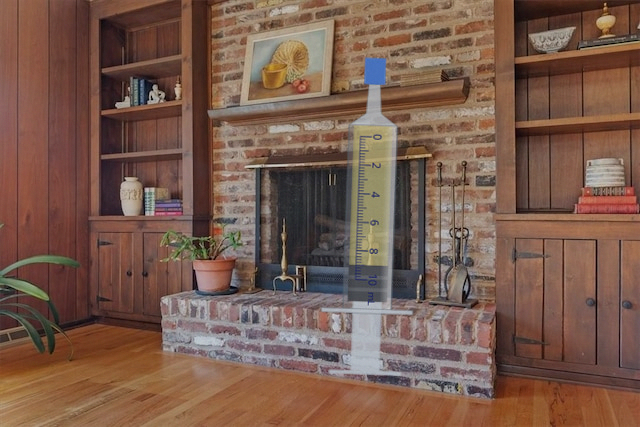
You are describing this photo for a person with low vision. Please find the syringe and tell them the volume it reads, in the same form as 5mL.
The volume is 9mL
